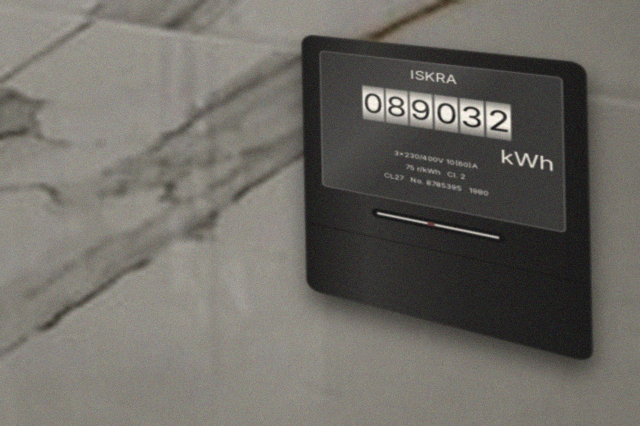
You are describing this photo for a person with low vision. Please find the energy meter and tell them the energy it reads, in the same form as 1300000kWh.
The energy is 89032kWh
